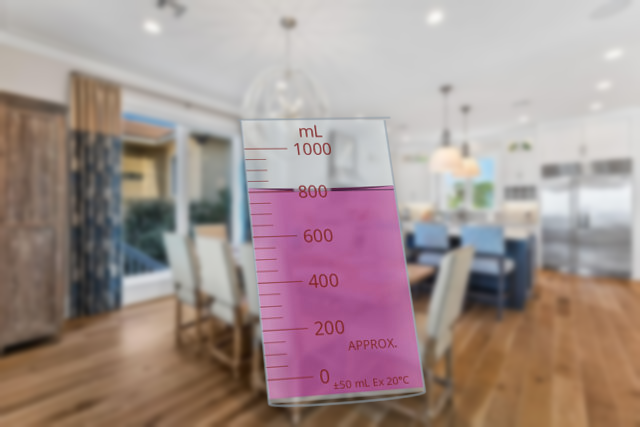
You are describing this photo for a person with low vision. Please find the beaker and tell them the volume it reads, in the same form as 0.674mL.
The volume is 800mL
